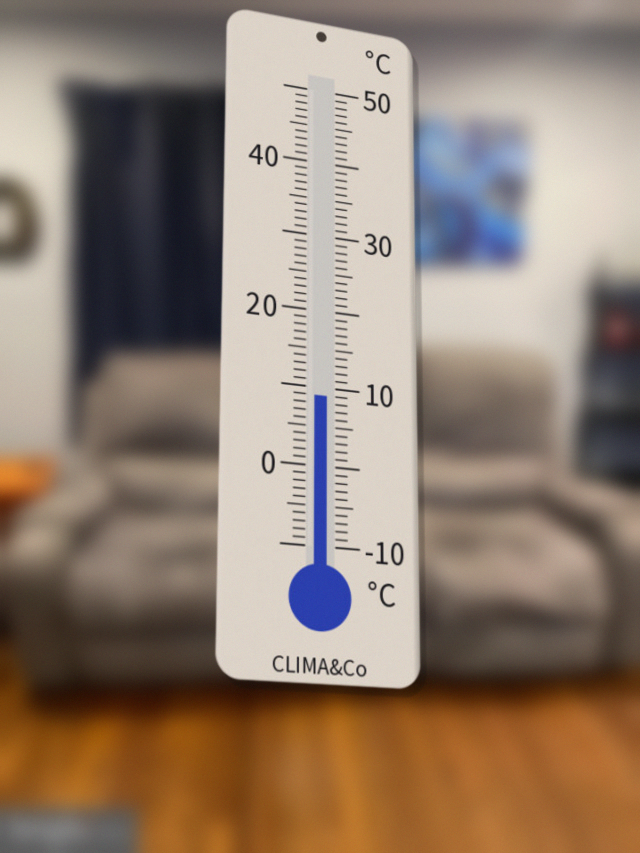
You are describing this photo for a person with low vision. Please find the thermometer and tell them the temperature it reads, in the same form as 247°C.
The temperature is 9°C
